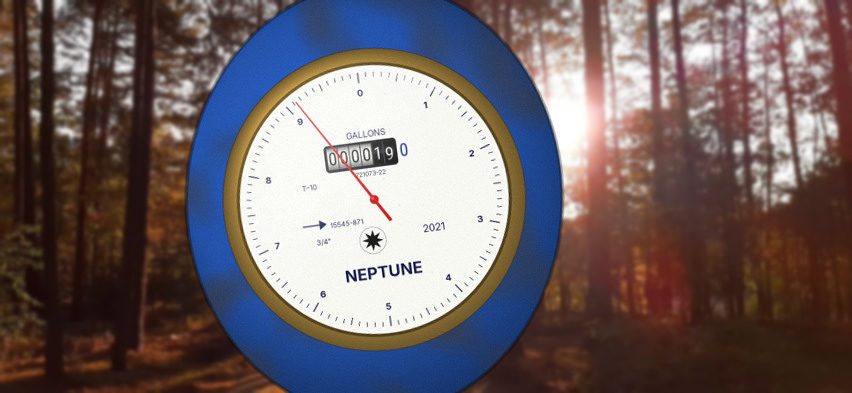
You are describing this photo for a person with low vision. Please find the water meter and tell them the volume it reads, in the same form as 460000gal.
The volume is 189.1gal
